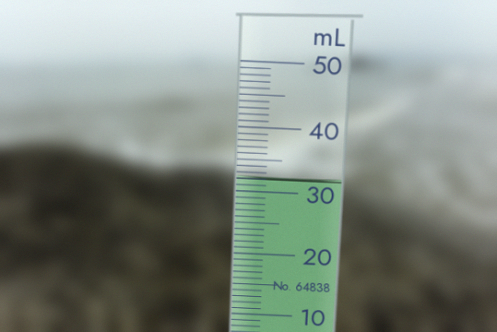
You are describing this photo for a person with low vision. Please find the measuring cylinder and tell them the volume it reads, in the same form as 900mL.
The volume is 32mL
